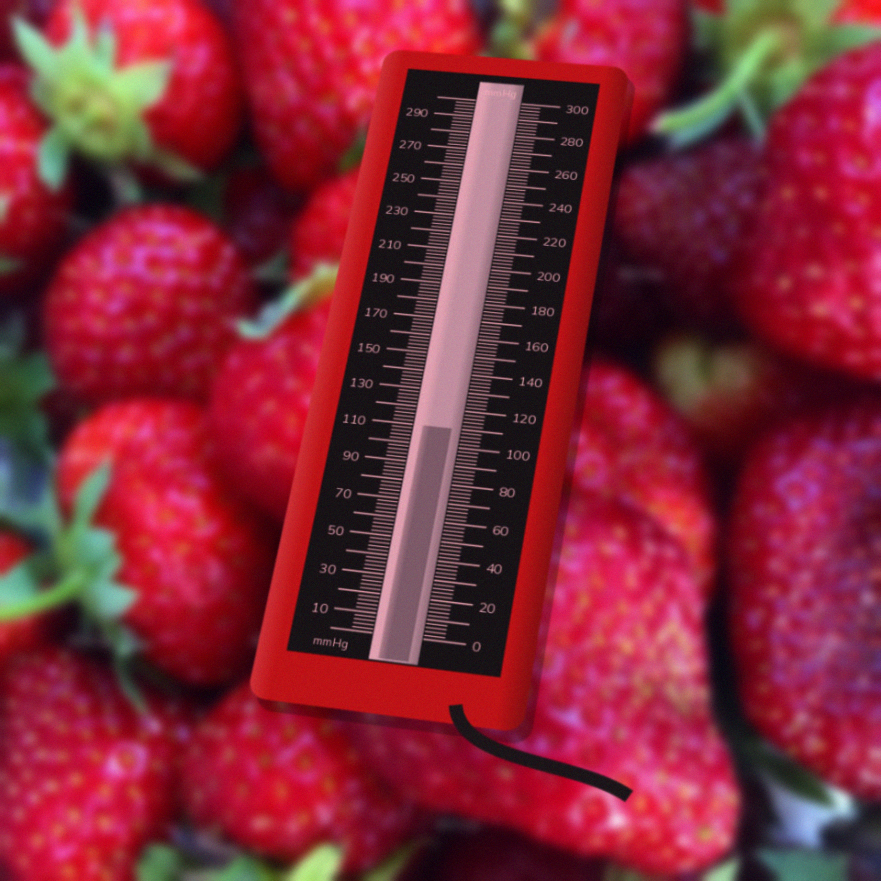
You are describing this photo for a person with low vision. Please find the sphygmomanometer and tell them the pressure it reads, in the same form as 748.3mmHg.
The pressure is 110mmHg
